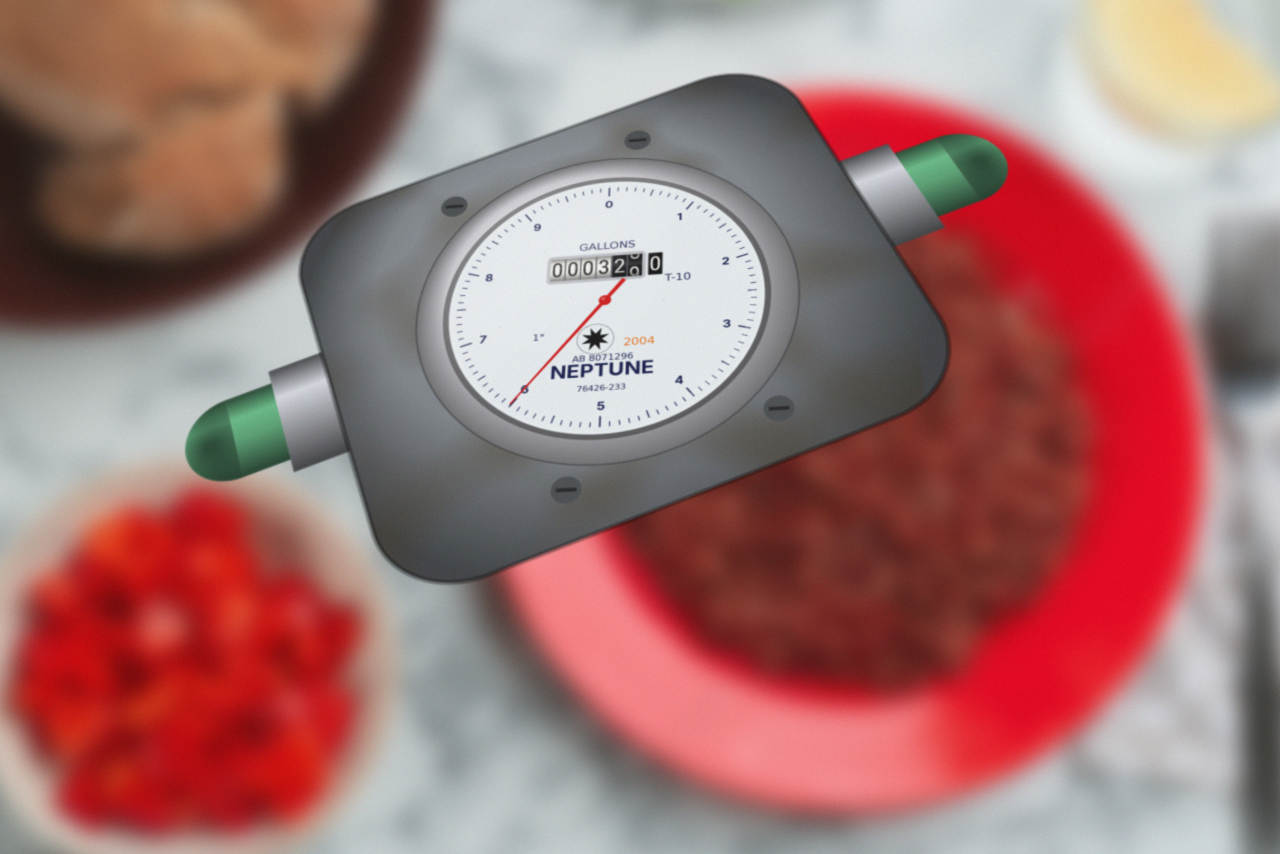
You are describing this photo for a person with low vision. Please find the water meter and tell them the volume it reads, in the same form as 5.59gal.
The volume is 3286.0gal
